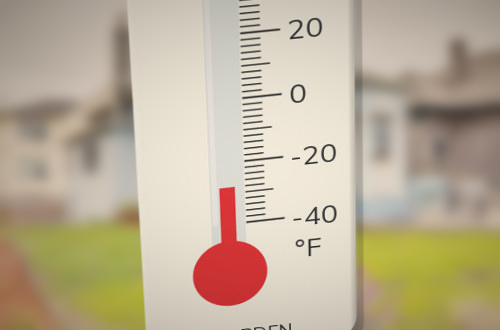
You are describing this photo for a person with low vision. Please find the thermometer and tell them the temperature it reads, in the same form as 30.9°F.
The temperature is -28°F
